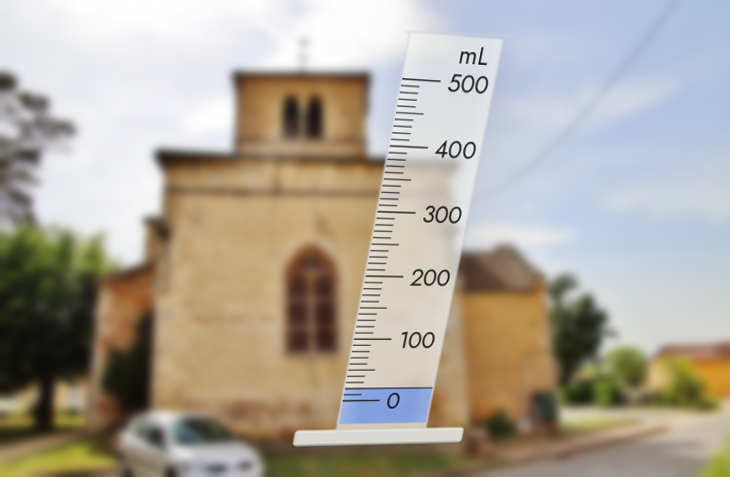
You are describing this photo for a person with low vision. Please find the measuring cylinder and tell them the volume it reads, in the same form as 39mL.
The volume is 20mL
